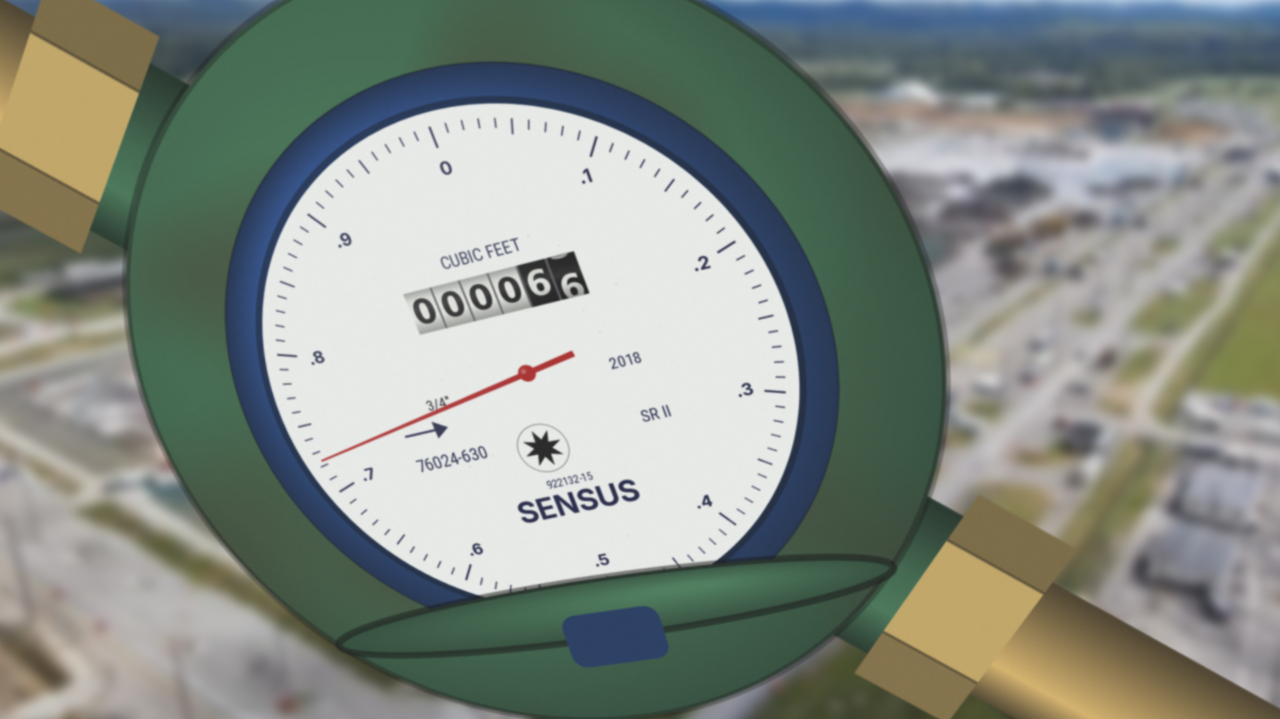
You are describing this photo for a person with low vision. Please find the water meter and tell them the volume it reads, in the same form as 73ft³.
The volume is 65.72ft³
